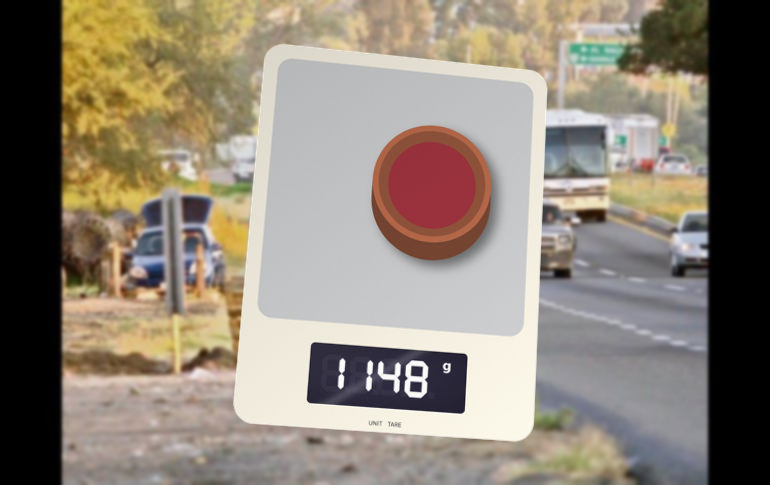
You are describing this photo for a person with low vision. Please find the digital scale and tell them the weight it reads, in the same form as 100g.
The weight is 1148g
